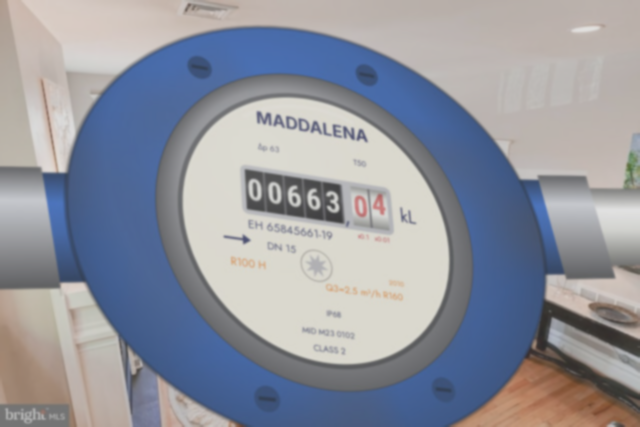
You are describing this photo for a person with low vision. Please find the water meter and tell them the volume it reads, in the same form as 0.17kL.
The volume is 663.04kL
